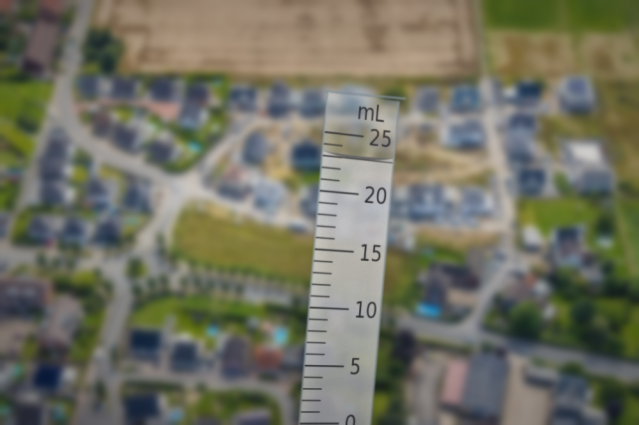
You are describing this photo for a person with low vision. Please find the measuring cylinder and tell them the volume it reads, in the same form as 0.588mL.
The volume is 23mL
